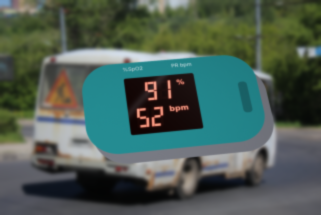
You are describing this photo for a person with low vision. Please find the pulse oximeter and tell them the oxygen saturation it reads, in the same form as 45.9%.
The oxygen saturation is 91%
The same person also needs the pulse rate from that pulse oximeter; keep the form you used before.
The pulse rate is 52bpm
